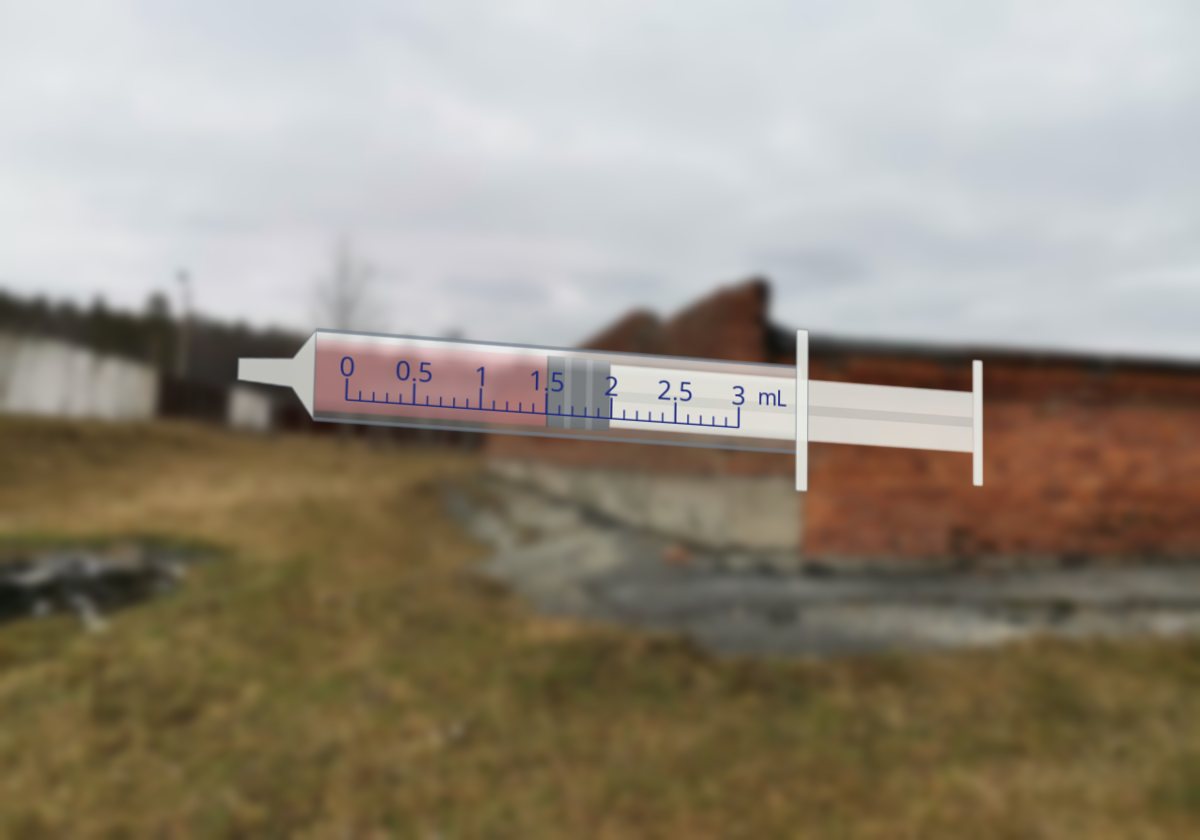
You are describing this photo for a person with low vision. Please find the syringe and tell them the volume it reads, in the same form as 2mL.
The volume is 1.5mL
